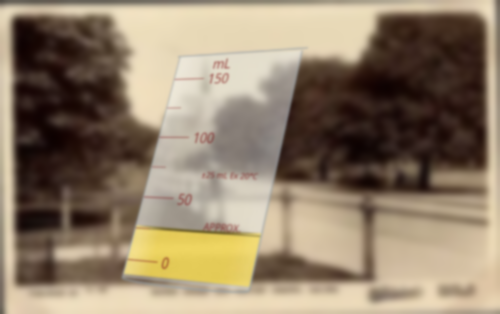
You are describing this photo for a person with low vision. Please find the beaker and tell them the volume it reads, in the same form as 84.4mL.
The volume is 25mL
